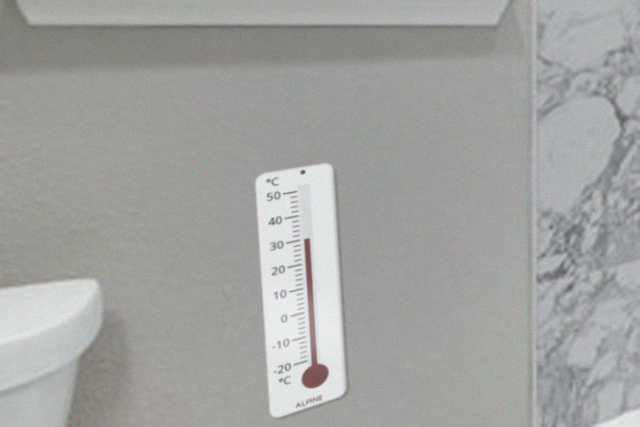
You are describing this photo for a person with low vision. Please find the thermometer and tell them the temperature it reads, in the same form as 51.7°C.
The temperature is 30°C
